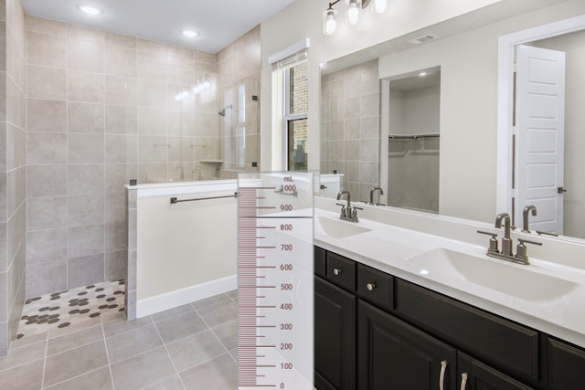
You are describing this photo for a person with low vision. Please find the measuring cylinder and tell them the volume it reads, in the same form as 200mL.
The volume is 850mL
